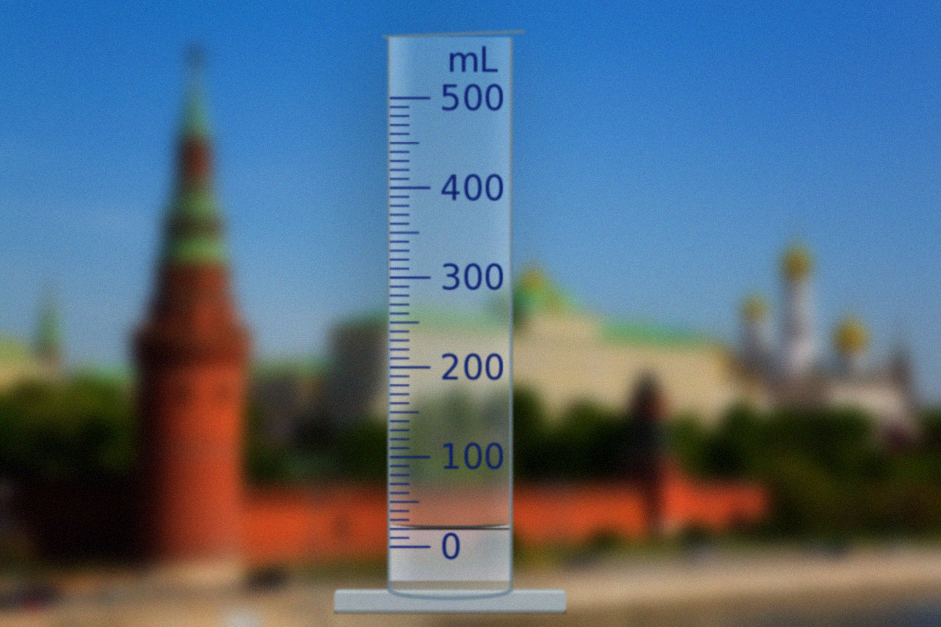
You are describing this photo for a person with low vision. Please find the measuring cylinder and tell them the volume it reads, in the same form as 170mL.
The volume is 20mL
